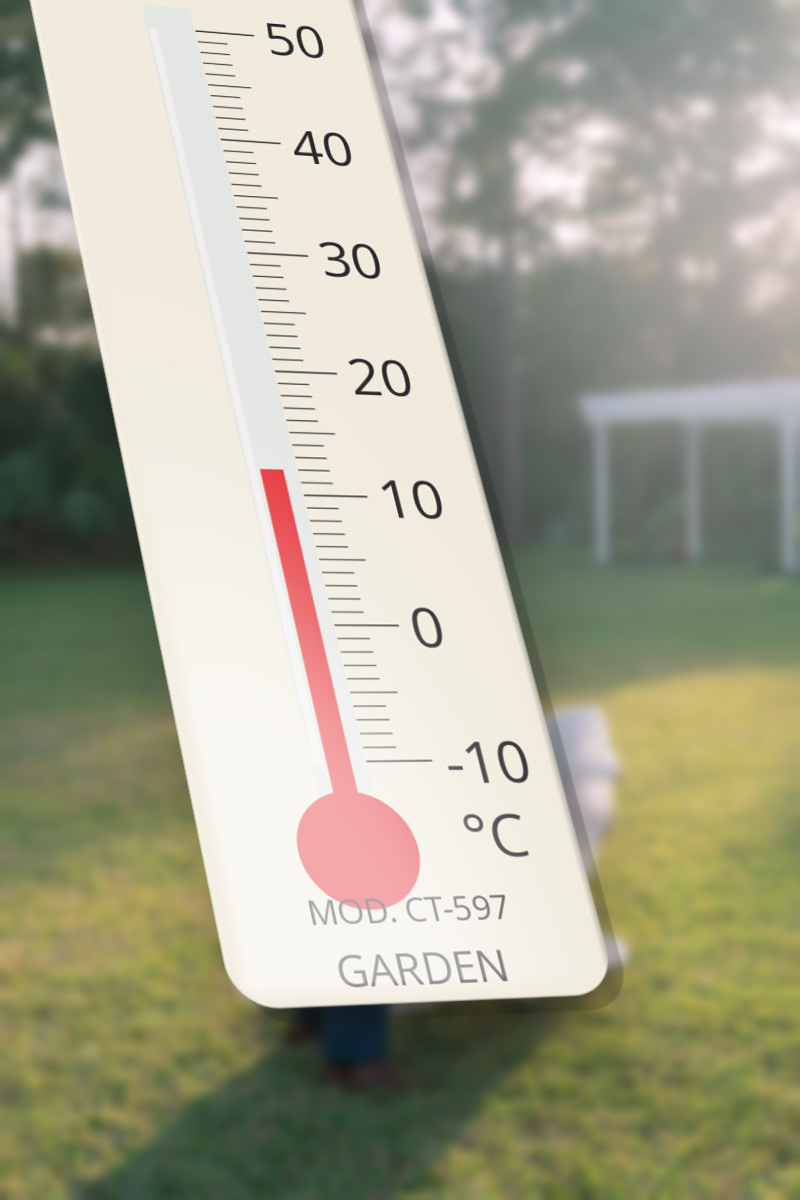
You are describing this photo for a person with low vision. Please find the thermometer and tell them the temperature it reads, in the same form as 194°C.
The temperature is 12°C
